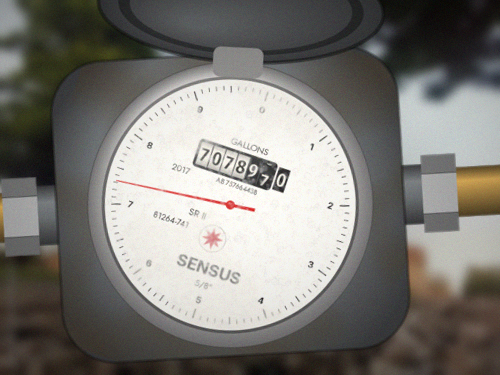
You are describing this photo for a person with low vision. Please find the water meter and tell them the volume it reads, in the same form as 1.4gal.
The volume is 7078967.3gal
